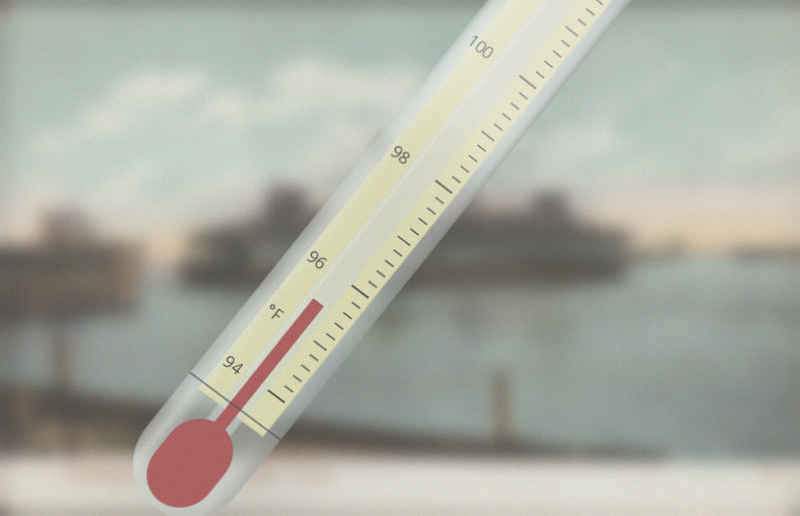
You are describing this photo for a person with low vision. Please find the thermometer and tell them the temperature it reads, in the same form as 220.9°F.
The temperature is 95.5°F
